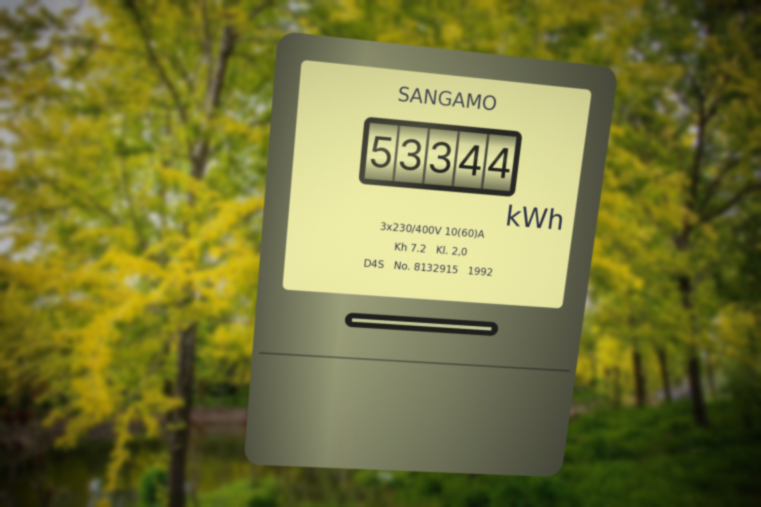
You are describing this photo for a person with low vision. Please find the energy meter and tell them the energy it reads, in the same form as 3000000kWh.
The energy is 53344kWh
